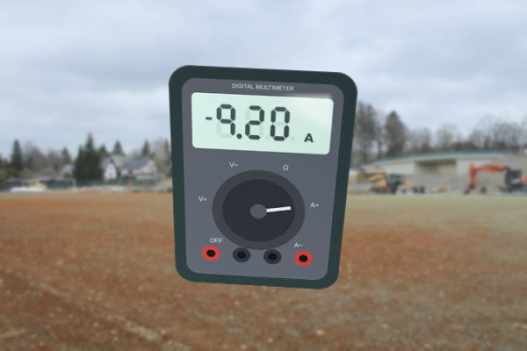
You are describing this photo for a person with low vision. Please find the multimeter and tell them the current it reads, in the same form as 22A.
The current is -9.20A
